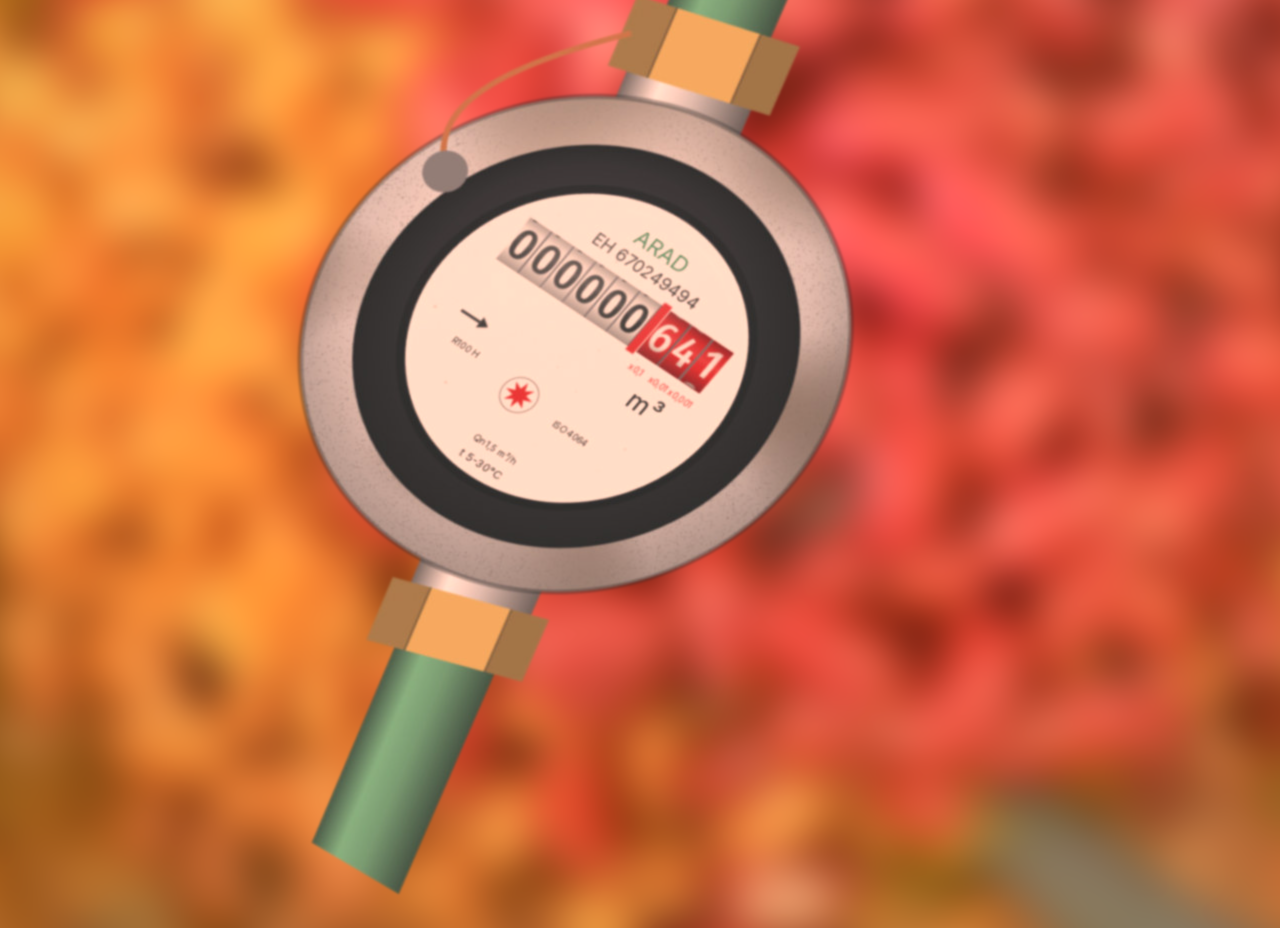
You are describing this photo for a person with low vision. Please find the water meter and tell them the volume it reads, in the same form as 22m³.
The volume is 0.641m³
